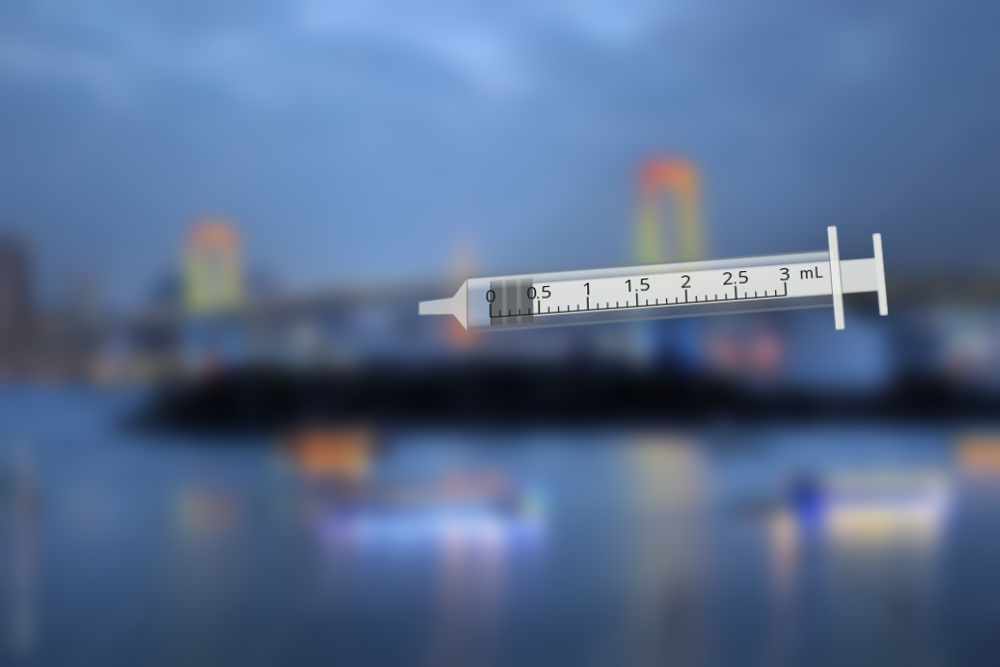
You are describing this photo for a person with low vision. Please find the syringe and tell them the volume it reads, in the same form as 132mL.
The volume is 0mL
